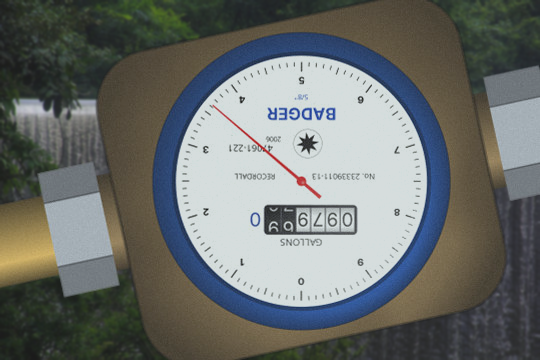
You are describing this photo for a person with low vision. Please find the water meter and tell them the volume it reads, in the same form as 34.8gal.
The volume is 979693.6gal
